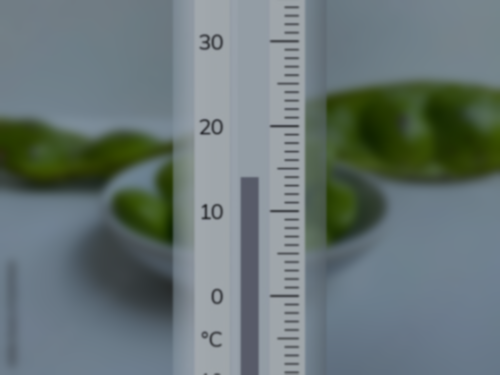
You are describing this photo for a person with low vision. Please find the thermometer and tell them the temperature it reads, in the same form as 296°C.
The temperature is 14°C
